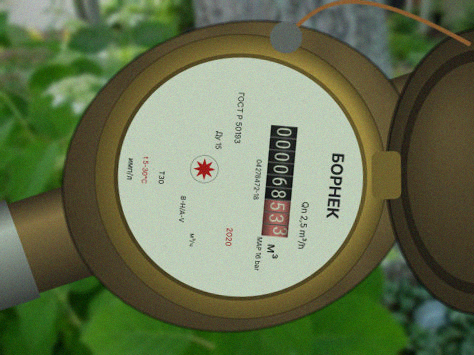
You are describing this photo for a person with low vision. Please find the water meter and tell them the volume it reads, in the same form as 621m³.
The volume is 68.533m³
